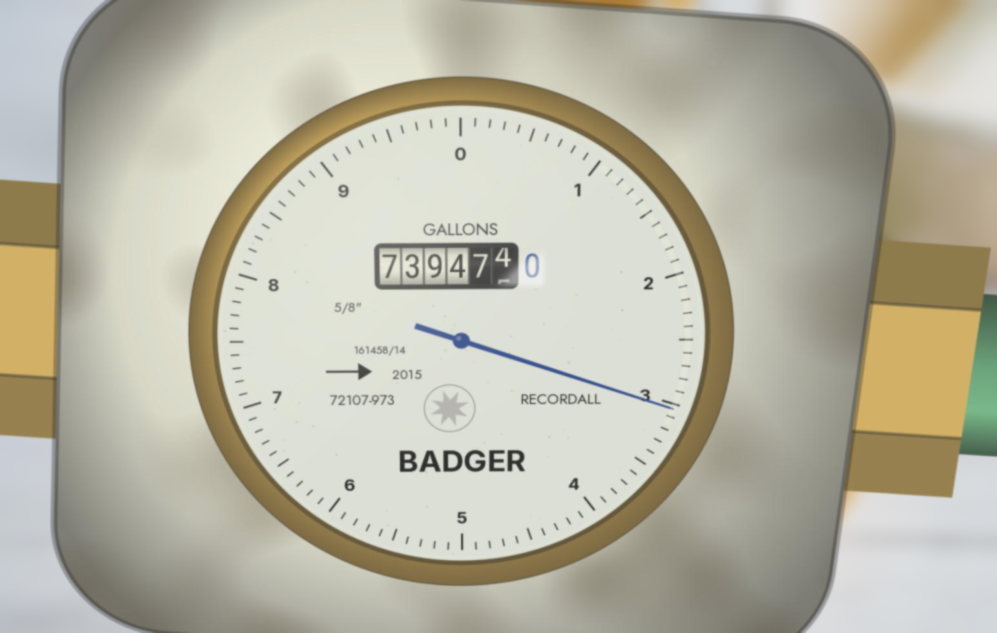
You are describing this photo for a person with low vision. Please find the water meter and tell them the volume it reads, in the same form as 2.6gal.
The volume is 7394743.0gal
